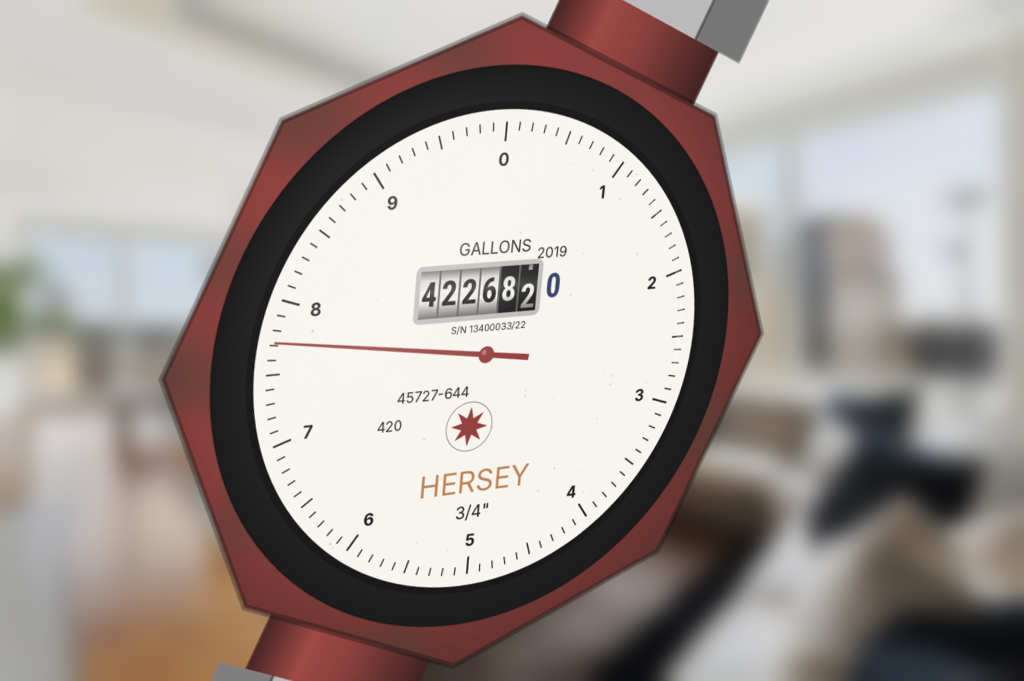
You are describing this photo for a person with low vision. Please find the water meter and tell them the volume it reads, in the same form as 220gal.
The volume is 4226817.7gal
